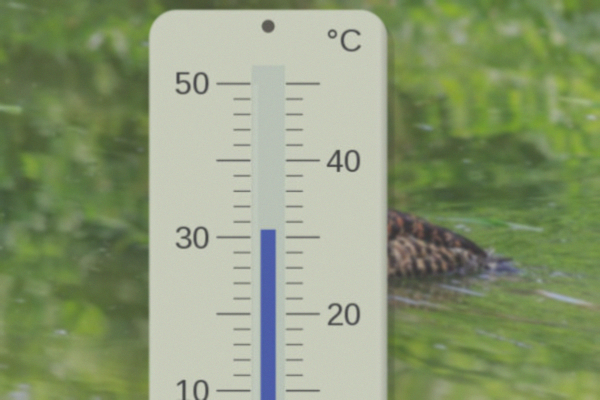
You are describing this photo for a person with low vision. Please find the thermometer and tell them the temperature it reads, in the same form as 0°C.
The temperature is 31°C
